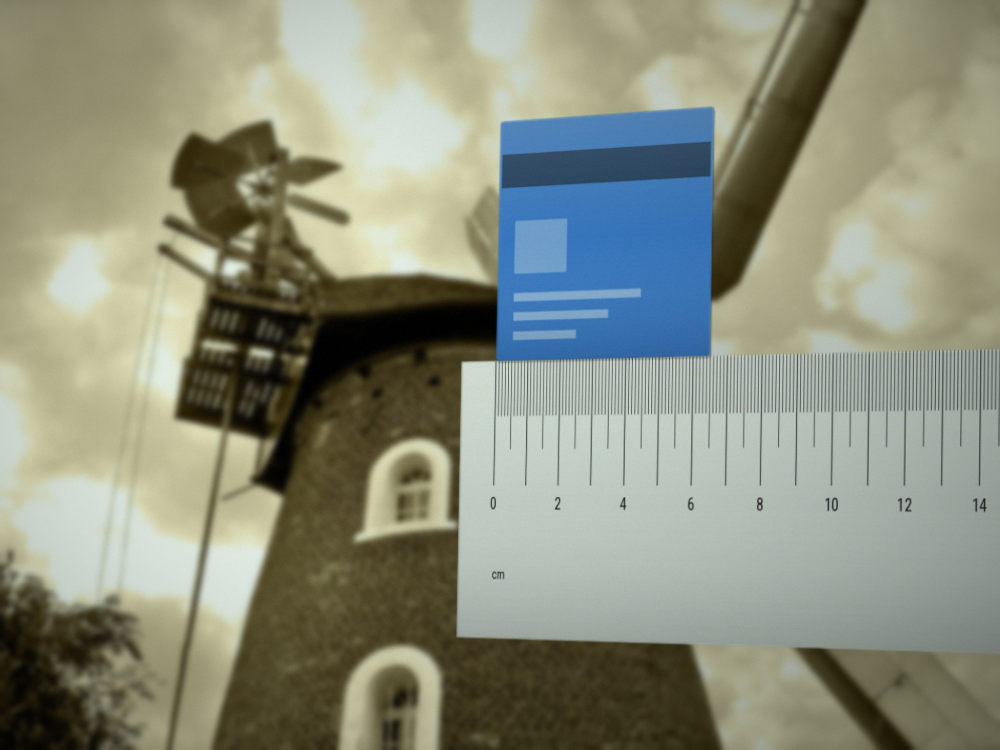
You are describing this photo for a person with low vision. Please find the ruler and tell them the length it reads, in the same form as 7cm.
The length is 6.5cm
